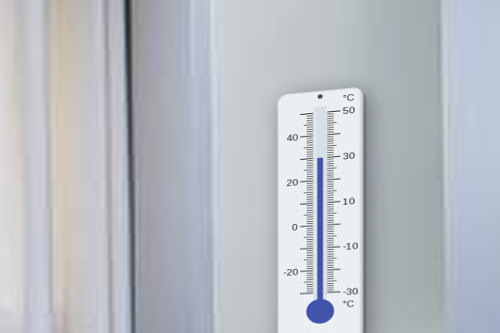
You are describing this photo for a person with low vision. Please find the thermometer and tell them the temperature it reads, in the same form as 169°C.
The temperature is 30°C
